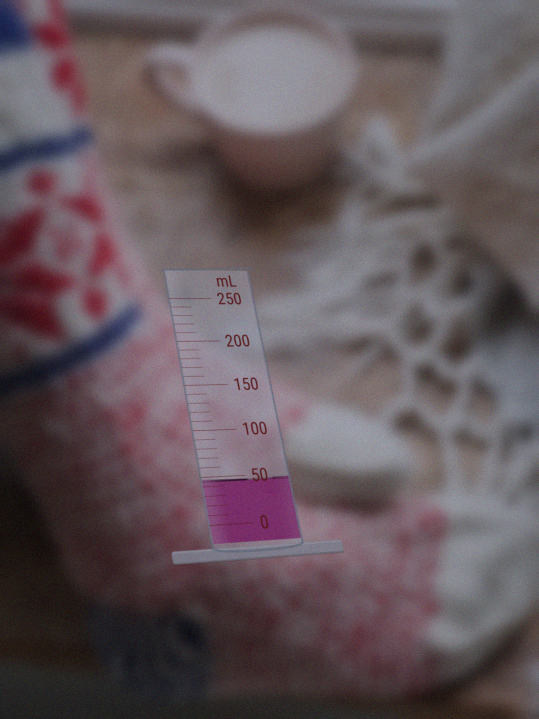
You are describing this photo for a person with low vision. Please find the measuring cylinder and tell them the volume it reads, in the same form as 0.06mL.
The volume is 45mL
